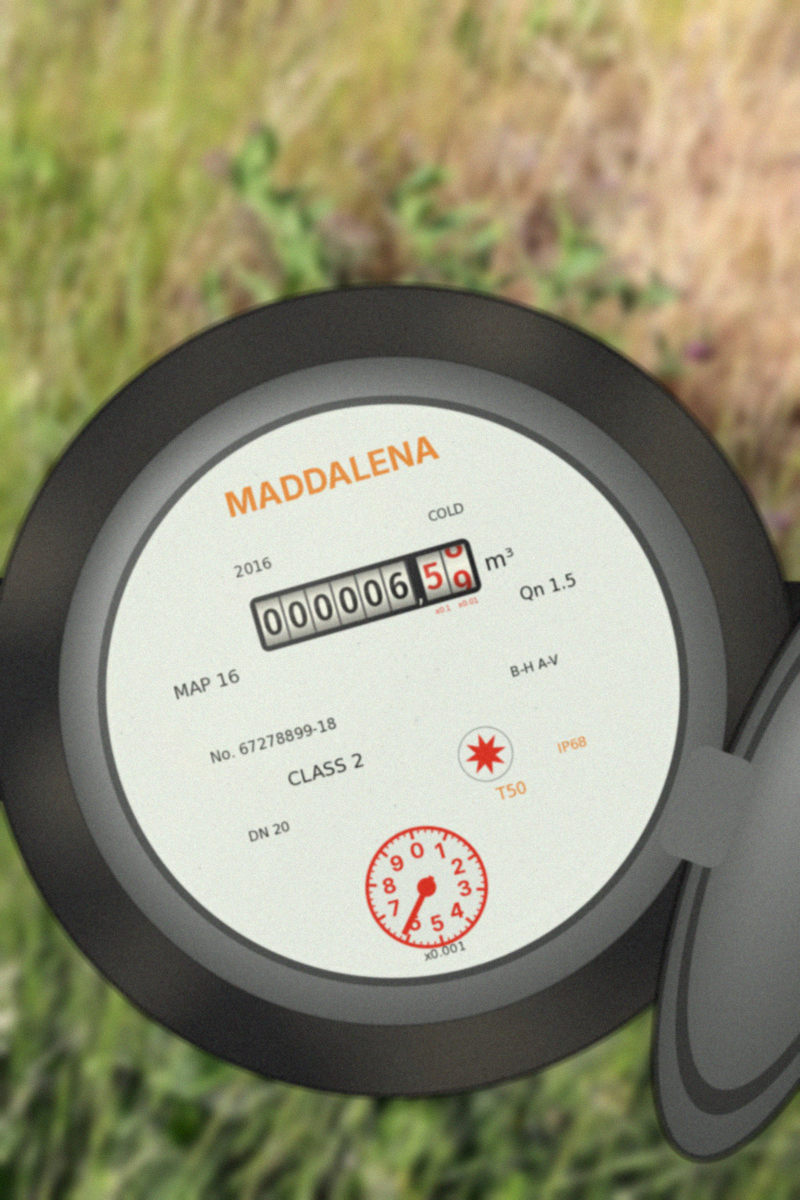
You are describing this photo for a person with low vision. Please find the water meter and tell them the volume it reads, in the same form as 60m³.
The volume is 6.586m³
